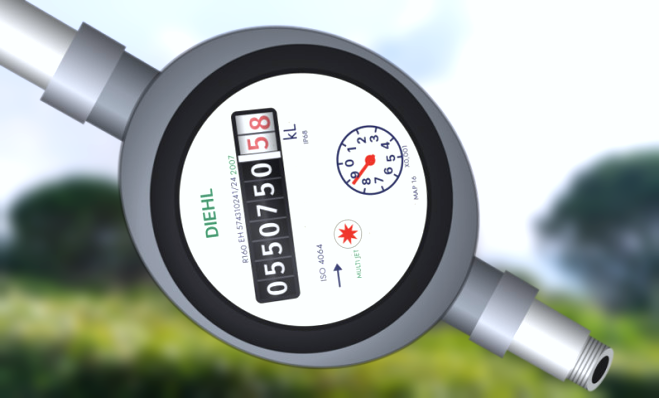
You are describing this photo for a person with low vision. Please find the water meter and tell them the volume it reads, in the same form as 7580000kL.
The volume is 550750.578kL
